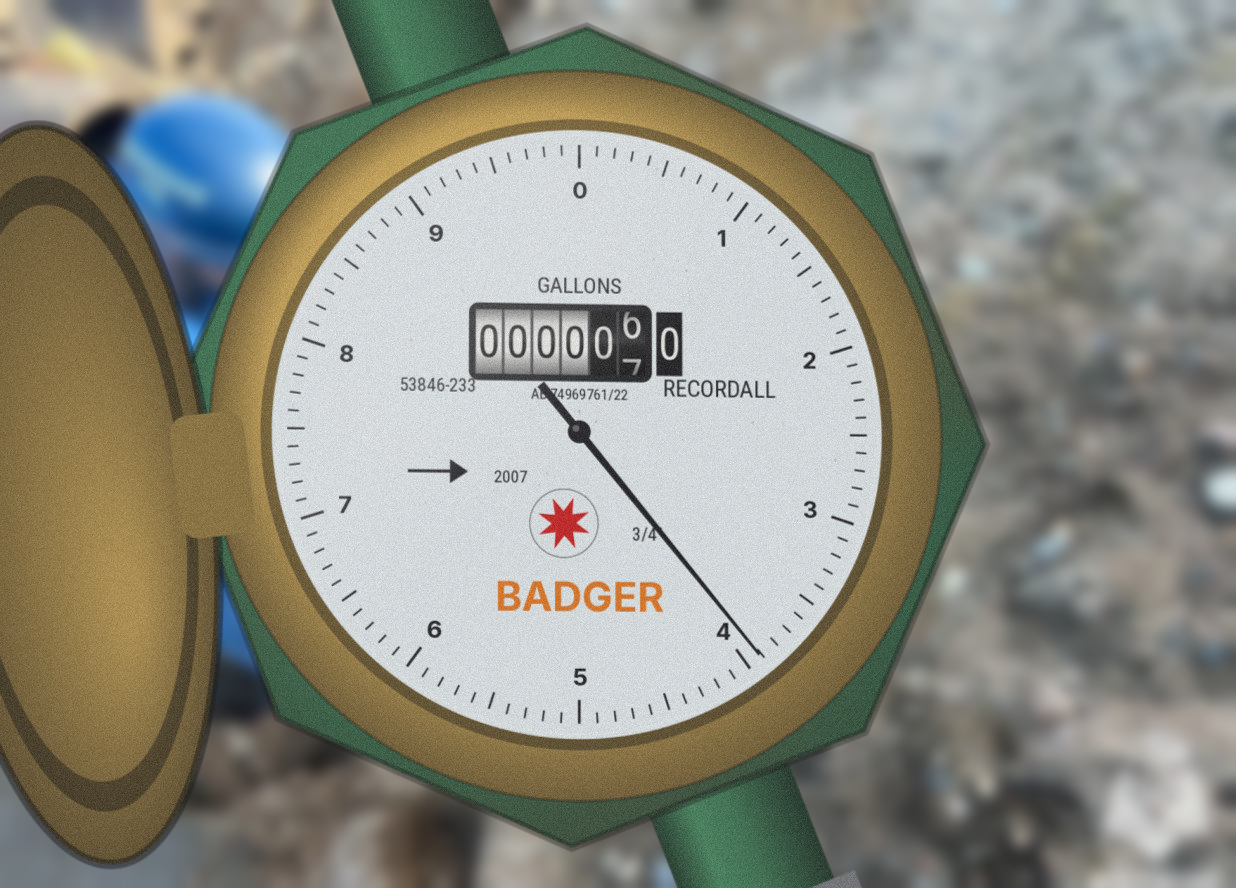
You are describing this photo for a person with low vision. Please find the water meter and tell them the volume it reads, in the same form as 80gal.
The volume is 63.9gal
